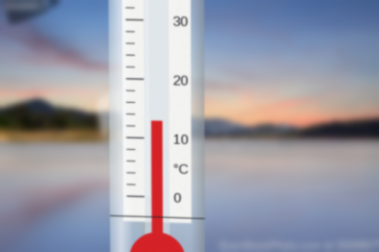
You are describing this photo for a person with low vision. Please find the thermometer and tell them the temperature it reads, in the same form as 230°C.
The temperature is 13°C
